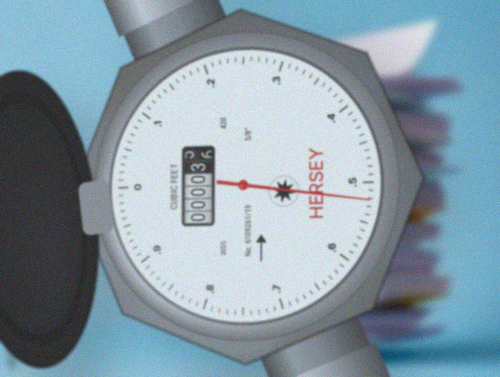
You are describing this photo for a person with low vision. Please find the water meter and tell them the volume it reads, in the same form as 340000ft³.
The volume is 35.52ft³
